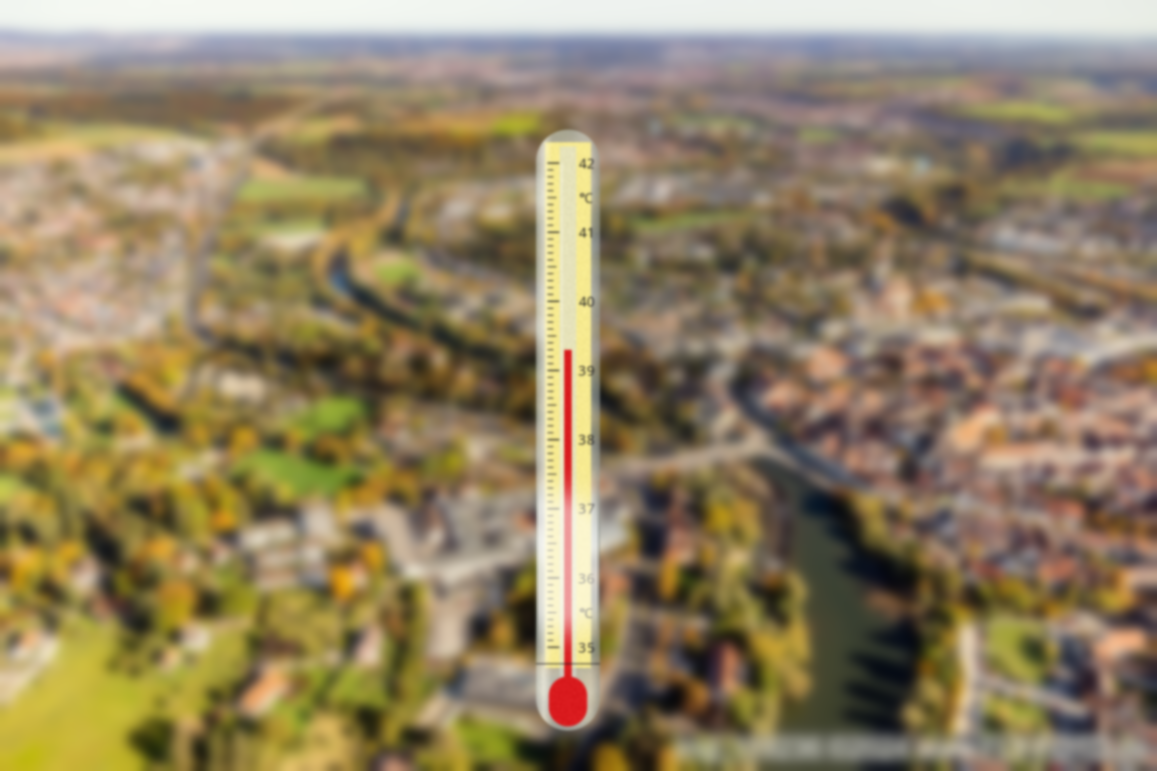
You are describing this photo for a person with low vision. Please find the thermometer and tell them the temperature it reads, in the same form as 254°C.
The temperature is 39.3°C
